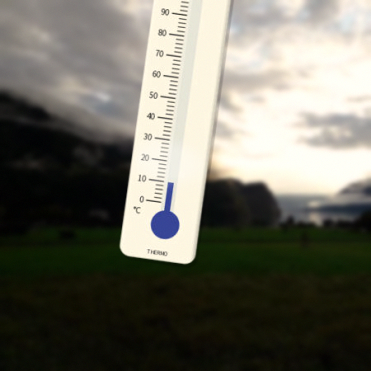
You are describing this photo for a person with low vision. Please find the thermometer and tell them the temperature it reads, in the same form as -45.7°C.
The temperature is 10°C
